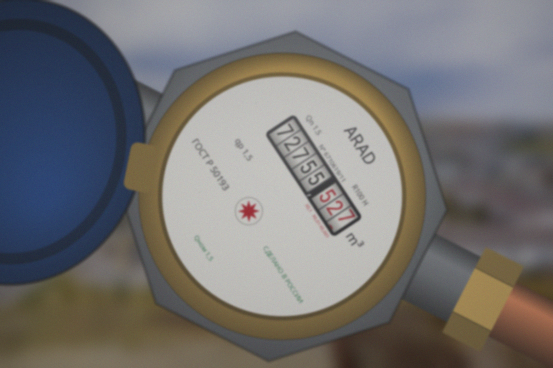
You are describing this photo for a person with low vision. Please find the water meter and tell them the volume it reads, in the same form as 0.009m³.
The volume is 72755.527m³
